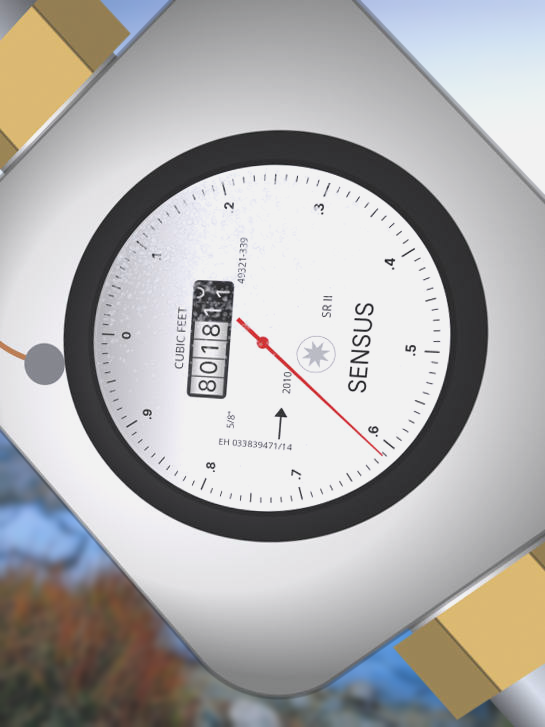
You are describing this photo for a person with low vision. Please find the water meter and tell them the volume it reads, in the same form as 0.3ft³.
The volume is 801810.61ft³
